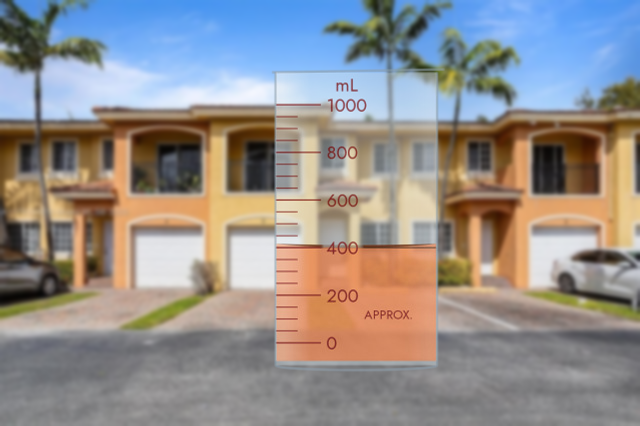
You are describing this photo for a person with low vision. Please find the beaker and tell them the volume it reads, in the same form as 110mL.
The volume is 400mL
